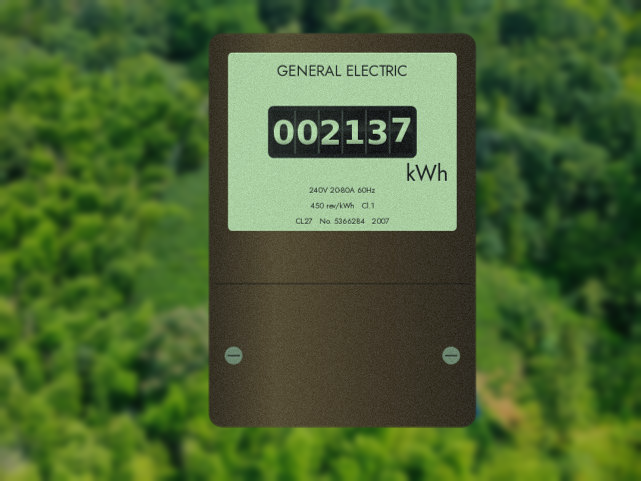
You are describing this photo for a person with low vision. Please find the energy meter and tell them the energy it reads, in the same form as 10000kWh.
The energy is 2137kWh
